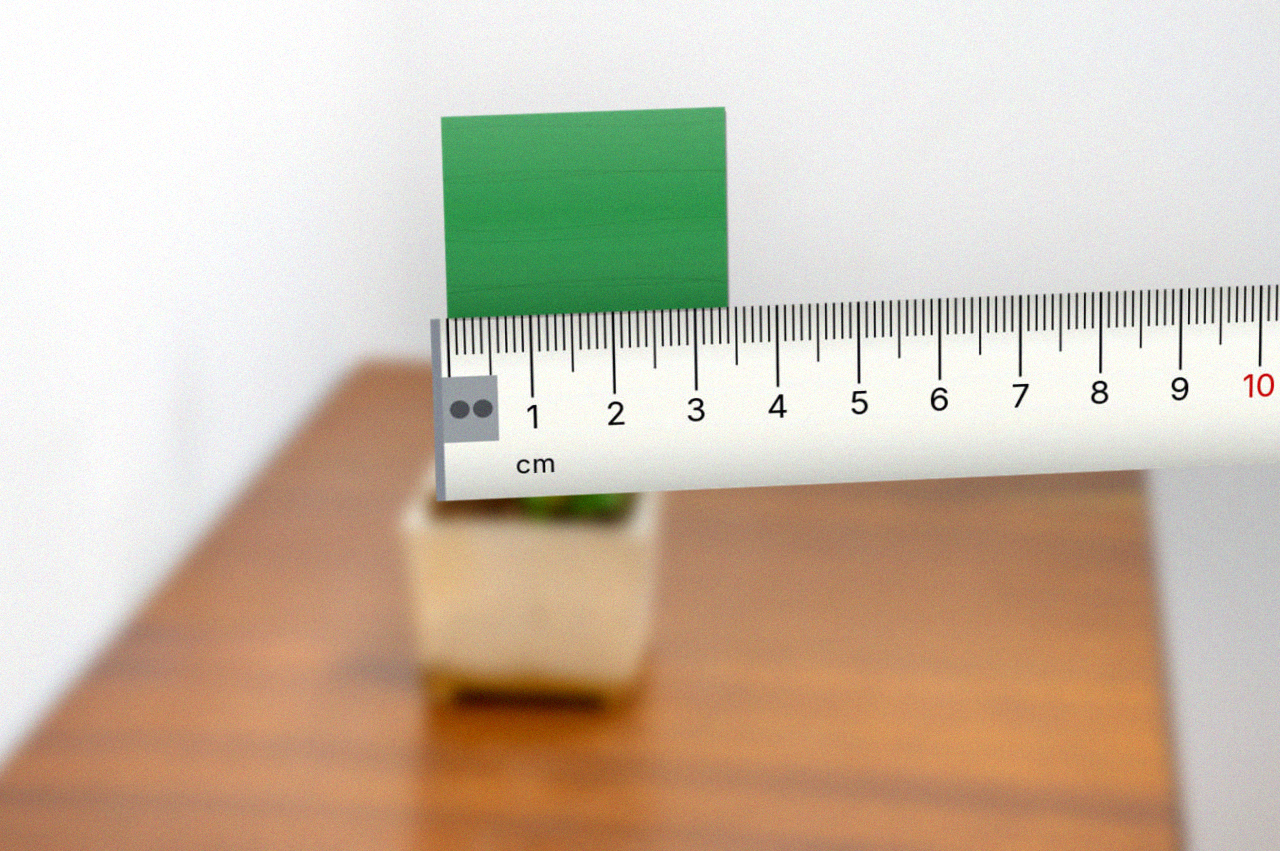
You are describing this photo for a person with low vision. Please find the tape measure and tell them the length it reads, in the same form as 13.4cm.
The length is 3.4cm
